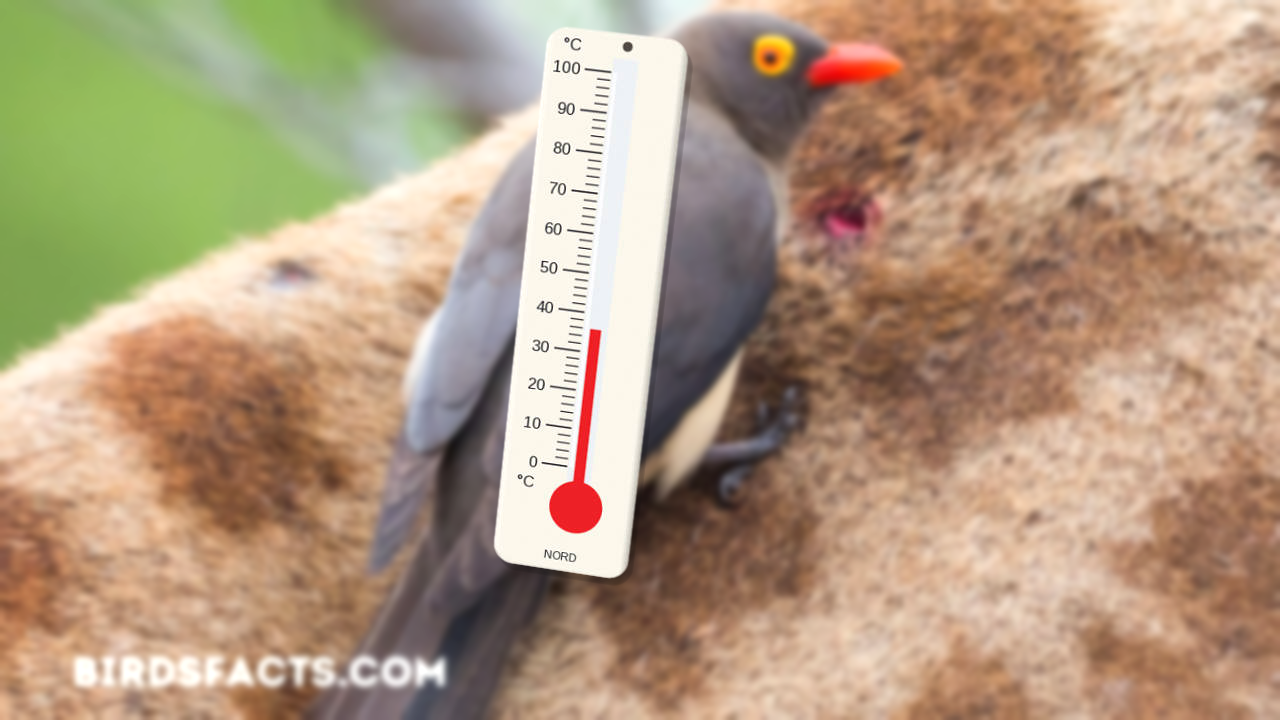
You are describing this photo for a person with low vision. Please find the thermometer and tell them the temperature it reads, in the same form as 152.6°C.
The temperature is 36°C
